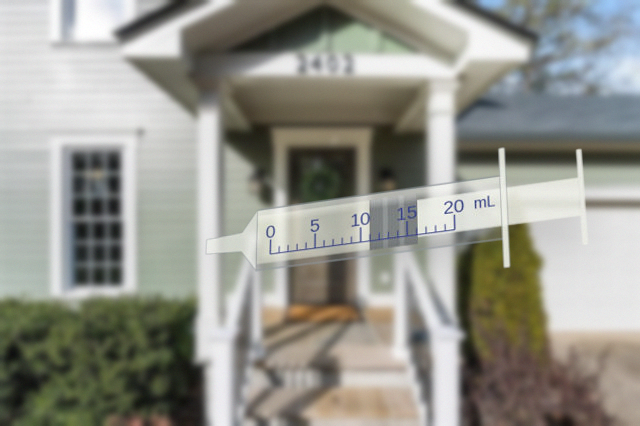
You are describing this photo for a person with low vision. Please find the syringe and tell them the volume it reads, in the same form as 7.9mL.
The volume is 11mL
